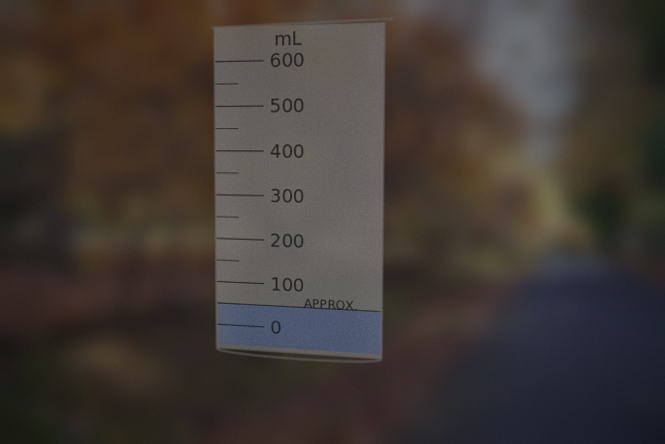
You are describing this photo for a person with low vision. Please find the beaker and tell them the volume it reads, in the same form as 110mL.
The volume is 50mL
